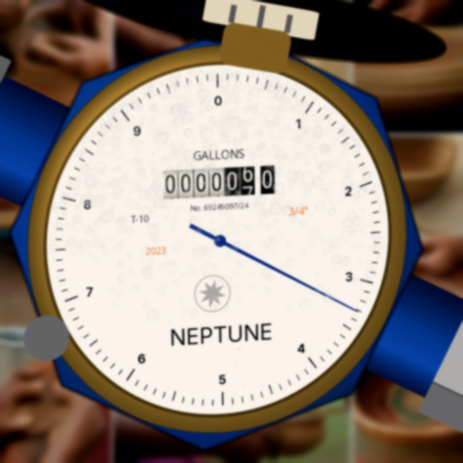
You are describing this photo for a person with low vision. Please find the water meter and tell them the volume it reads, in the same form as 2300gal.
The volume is 63.3gal
